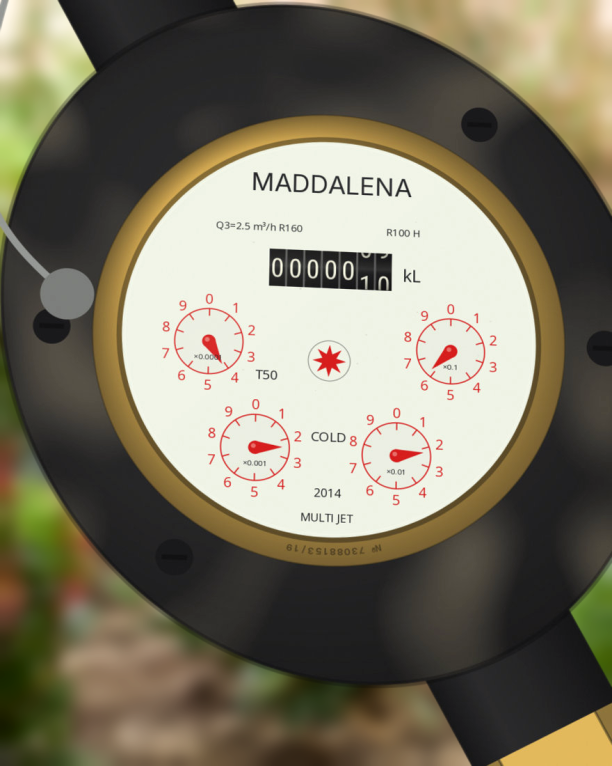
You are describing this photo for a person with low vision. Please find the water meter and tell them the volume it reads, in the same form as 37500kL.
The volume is 9.6224kL
